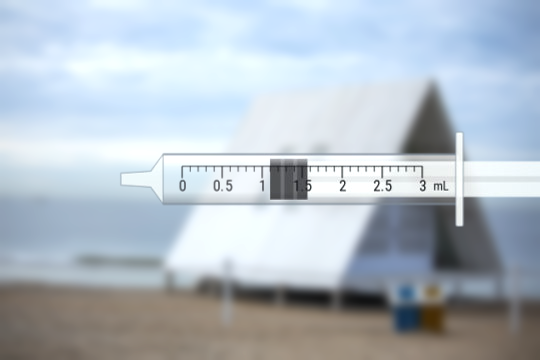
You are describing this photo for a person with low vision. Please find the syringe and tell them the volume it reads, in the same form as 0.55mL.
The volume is 1.1mL
